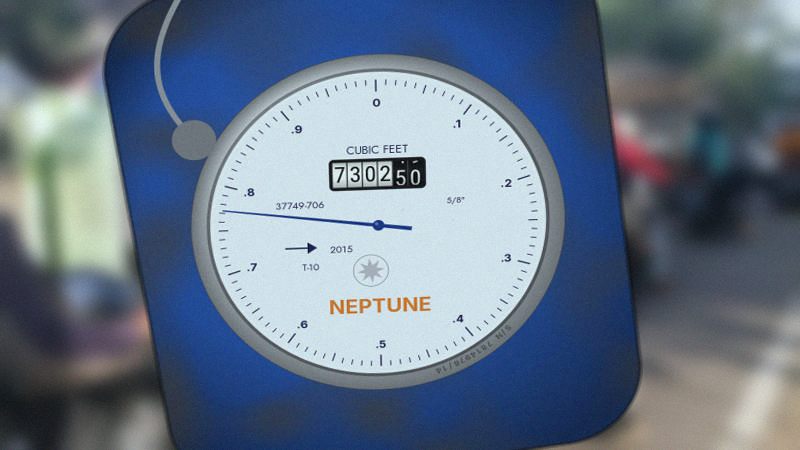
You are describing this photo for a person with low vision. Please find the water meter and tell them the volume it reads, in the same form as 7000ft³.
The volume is 730249.77ft³
